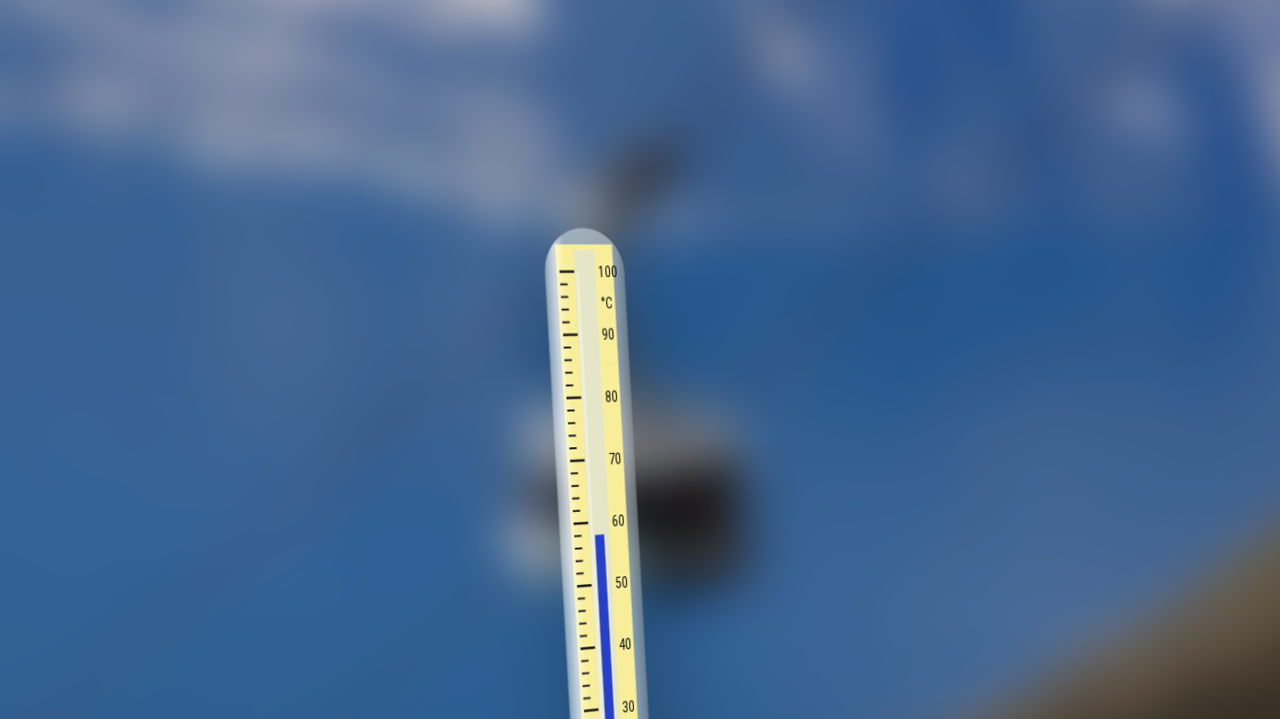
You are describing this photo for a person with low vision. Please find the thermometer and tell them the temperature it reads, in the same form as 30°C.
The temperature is 58°C
